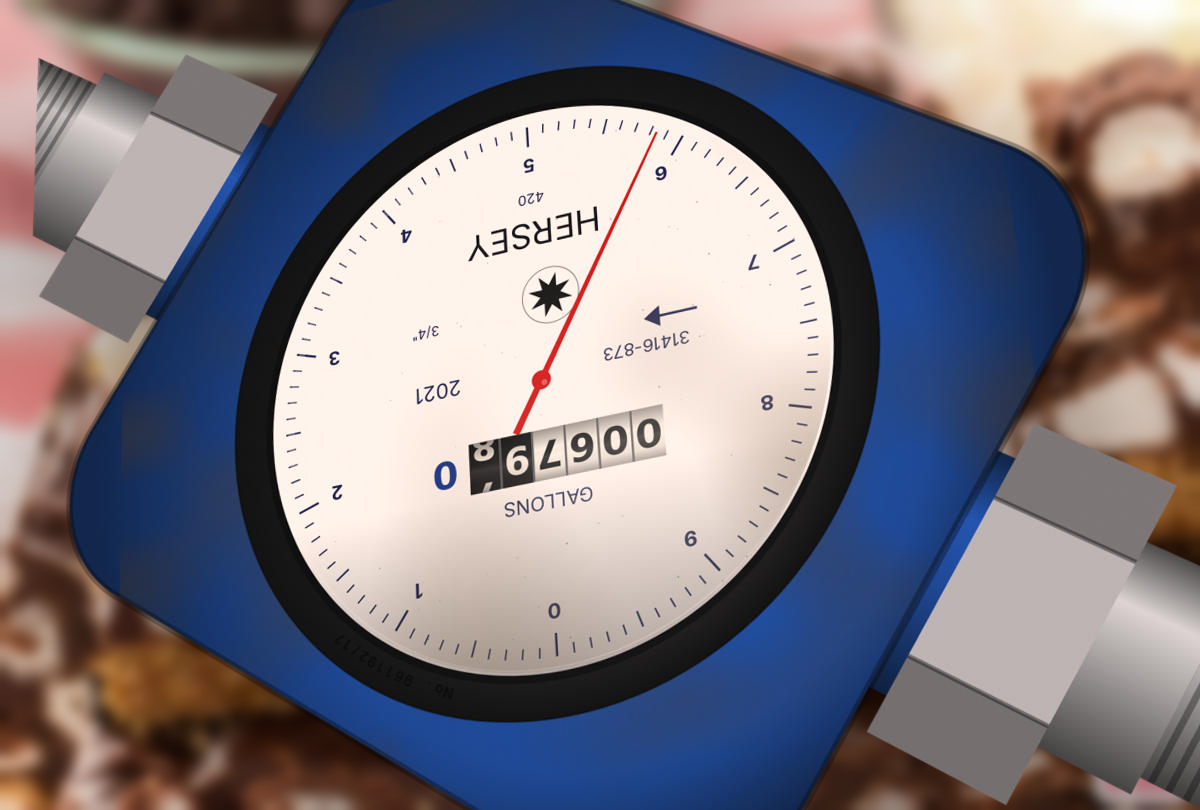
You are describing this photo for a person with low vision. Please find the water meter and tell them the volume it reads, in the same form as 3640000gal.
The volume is 67975.8gal
